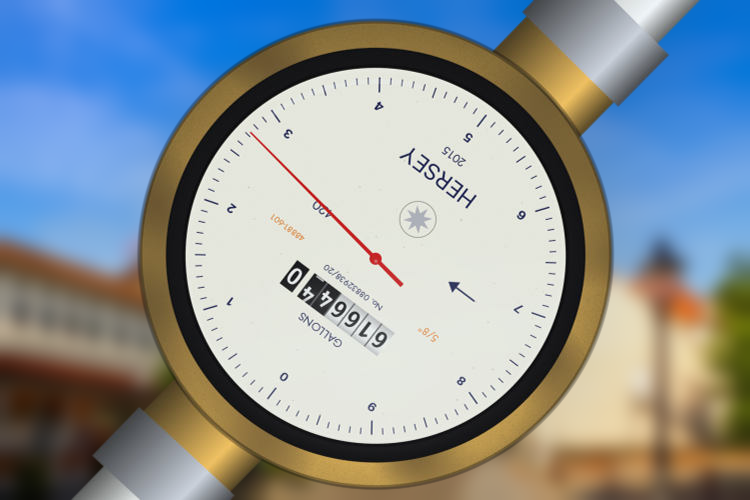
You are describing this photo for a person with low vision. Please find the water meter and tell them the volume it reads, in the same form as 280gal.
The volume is 6166442.7gal
